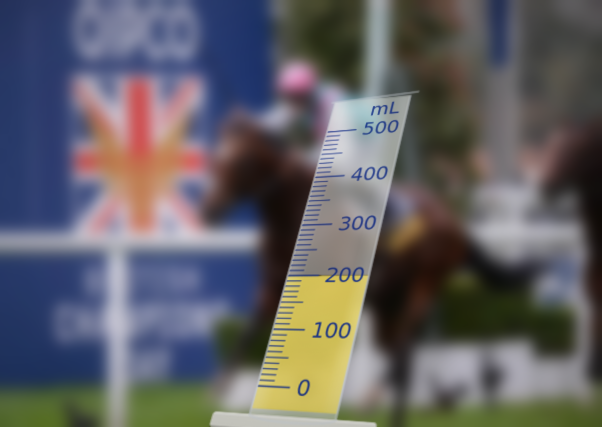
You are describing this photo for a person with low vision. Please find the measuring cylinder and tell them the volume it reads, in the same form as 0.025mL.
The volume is 200mL
